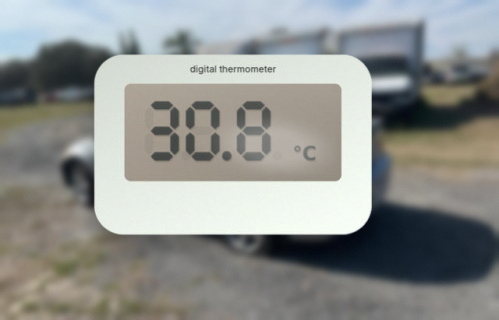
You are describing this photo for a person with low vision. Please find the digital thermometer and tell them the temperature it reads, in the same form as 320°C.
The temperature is 30.8°C
